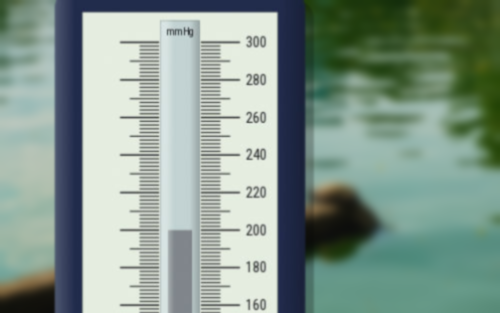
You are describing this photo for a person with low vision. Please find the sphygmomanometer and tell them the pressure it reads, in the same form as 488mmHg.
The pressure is 200mmHg
